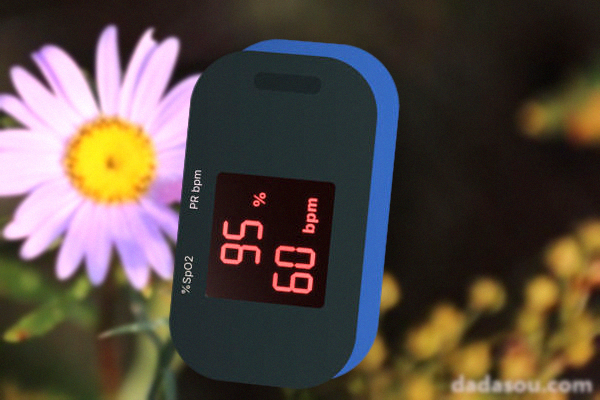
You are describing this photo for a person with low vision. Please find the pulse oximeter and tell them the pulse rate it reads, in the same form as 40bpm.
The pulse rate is 60bpm
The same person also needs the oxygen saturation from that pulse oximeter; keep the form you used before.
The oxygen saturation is 95%
